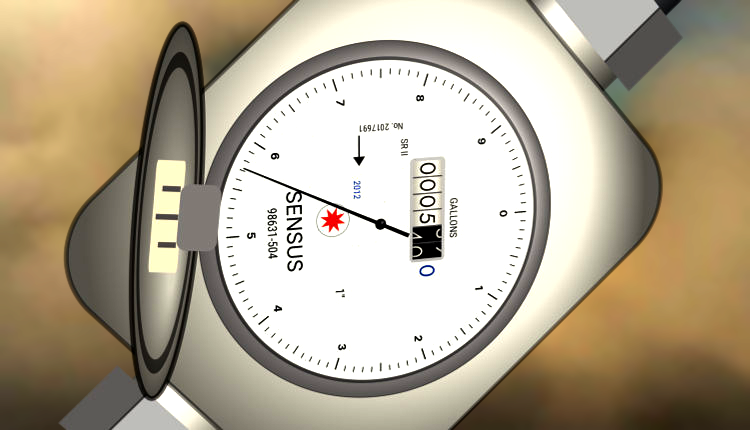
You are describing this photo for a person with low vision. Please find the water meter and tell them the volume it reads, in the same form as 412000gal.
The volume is 5395.7gal
